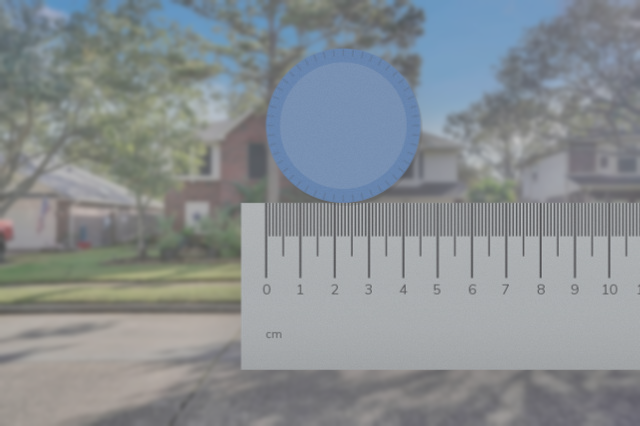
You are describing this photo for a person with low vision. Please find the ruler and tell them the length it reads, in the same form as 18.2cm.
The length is 4.5cm
